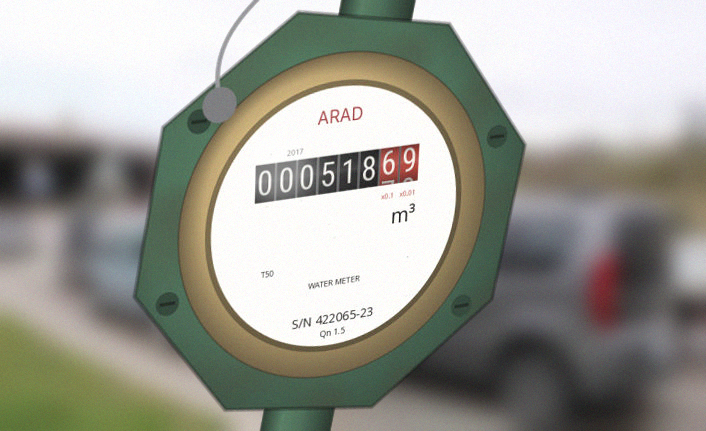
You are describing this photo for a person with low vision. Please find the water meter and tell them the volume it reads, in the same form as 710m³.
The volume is 518.69m³
